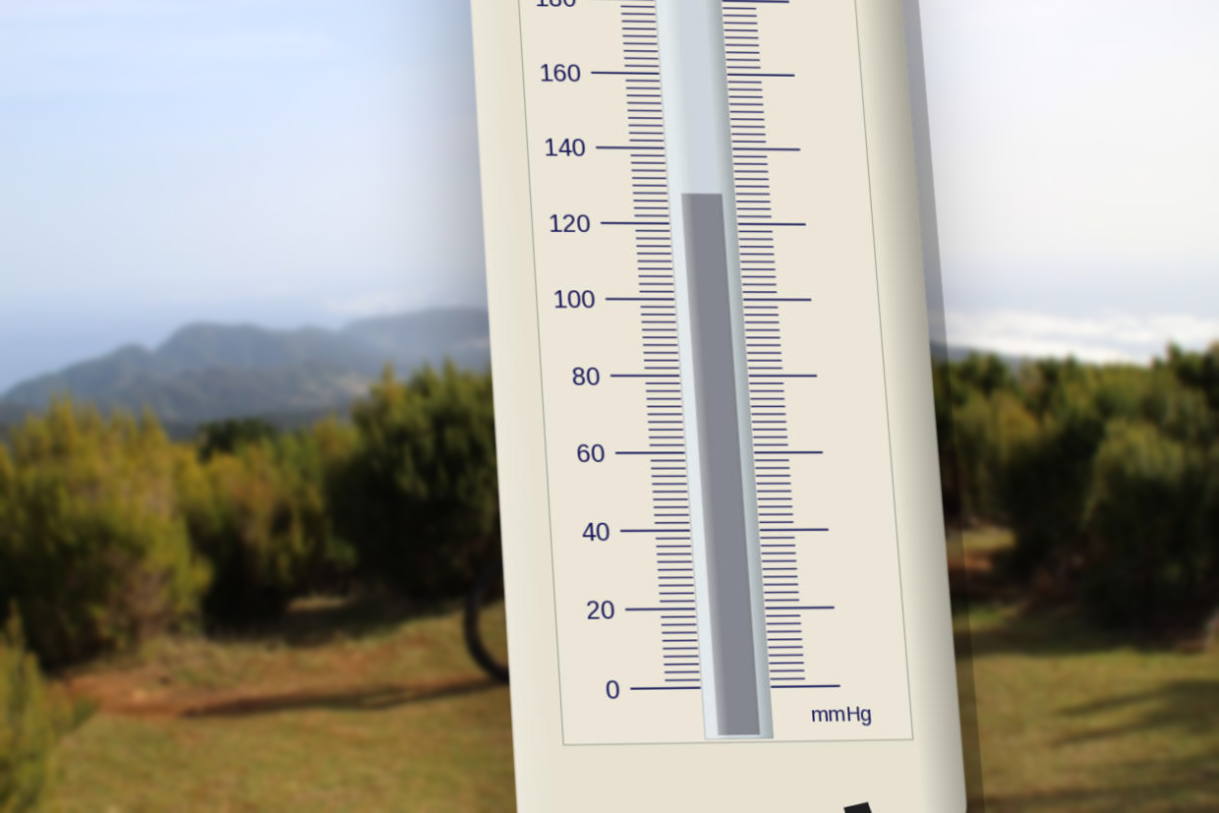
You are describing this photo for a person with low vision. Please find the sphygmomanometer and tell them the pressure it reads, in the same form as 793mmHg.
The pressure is 128mmHg
